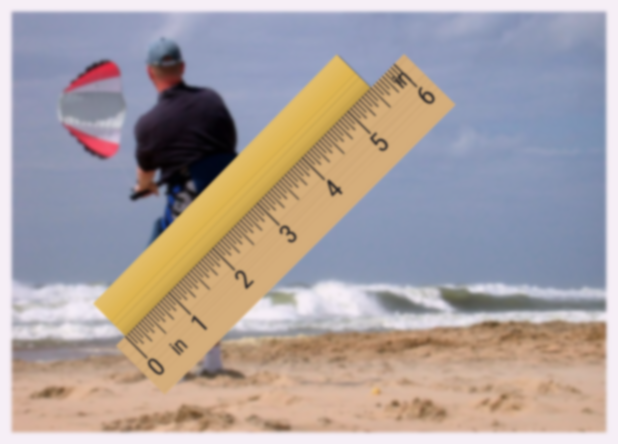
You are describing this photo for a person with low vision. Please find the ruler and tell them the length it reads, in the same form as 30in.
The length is 5.5in
